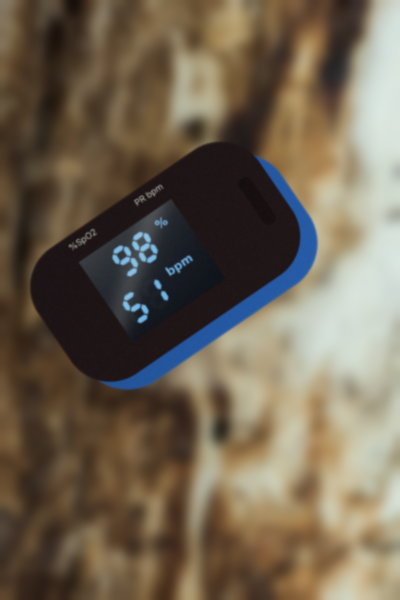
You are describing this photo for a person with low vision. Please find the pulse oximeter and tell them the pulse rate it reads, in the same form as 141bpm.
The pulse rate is 51bpm
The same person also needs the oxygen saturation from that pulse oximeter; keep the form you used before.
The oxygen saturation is 98%
